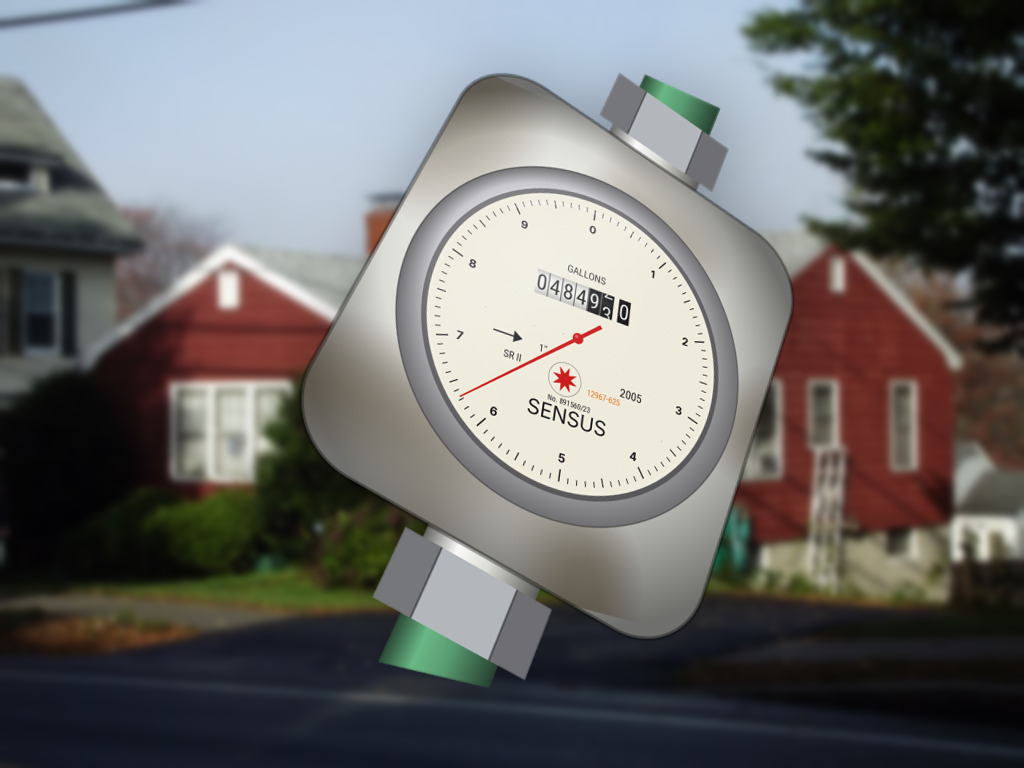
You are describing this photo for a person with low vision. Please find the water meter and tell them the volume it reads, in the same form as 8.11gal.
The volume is 484926.3gal
